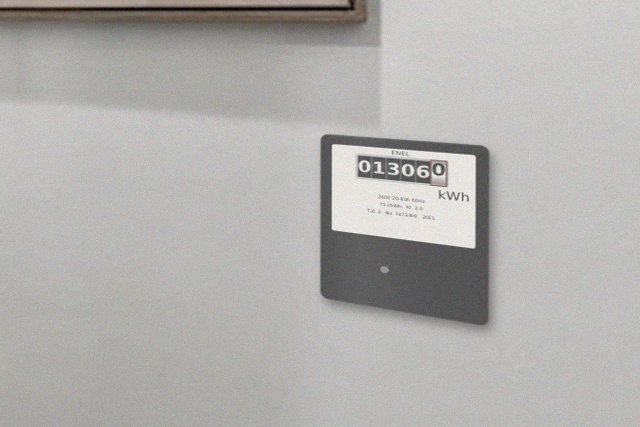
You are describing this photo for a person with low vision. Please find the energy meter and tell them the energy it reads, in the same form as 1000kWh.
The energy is 1306.0kWh
